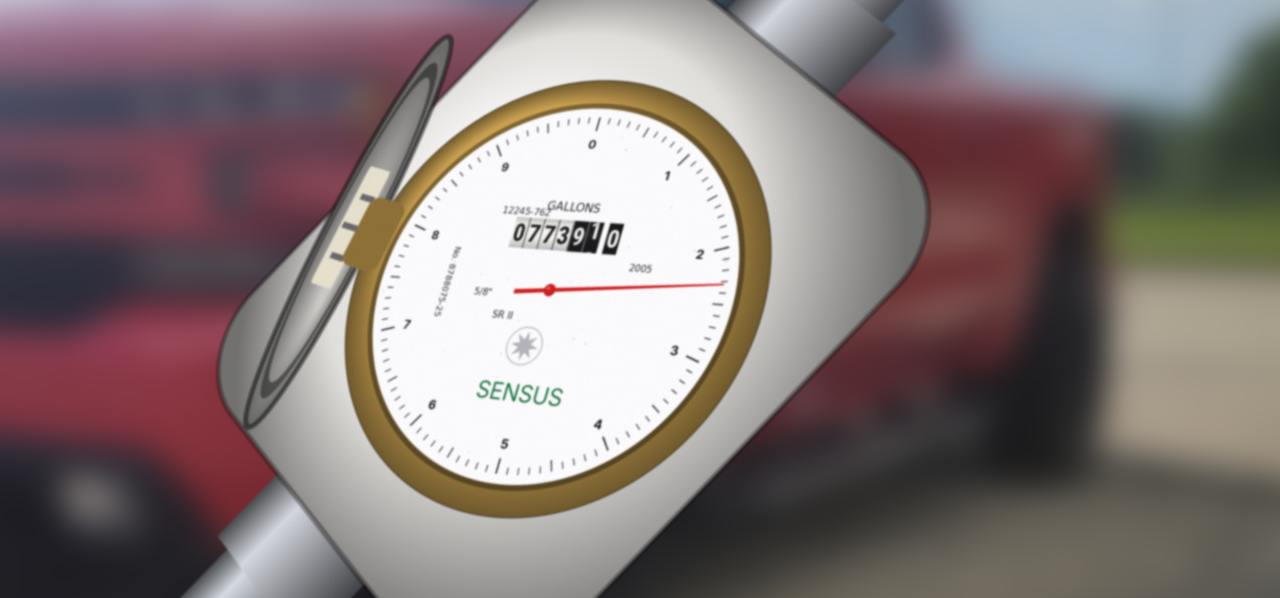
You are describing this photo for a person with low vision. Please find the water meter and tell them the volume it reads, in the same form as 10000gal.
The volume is 773912.3gal
